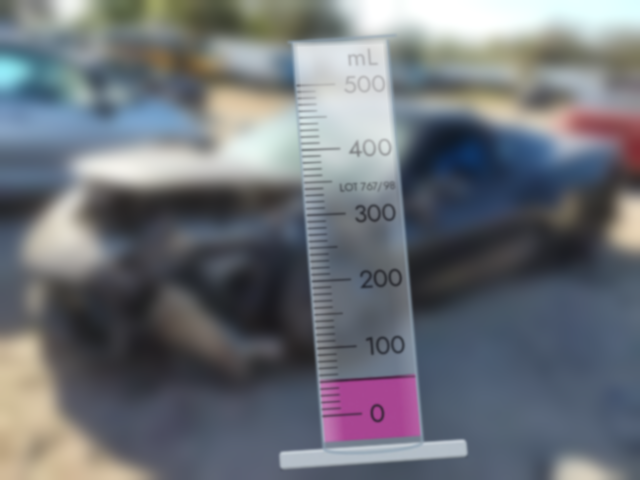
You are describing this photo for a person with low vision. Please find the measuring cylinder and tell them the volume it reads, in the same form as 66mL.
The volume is 50mL
